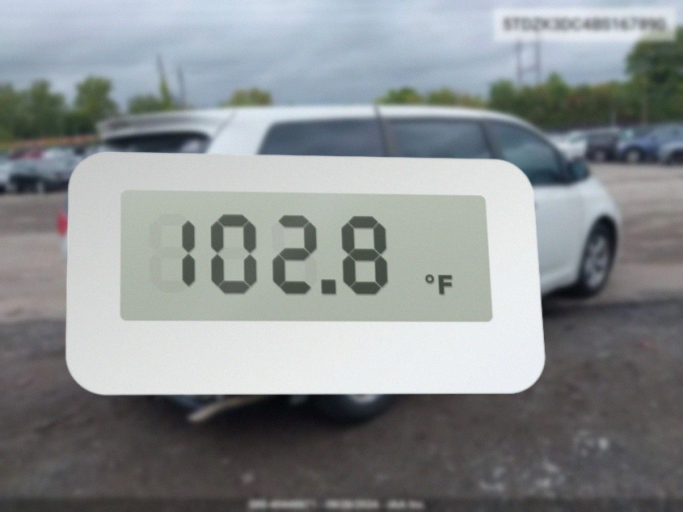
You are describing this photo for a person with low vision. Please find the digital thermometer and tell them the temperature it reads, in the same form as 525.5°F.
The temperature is 102.8°F
